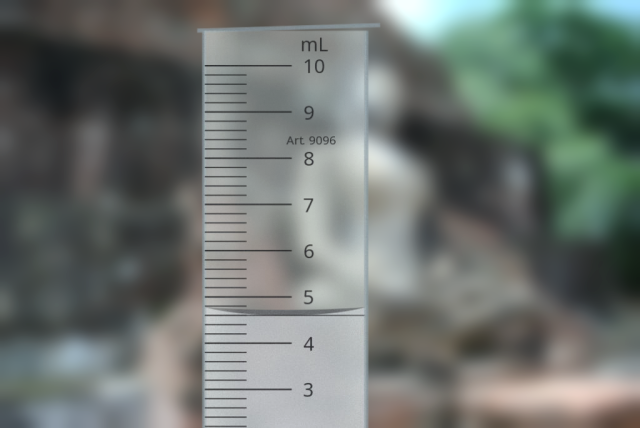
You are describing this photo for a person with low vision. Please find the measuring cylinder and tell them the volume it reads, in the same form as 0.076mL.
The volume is 4.6mL
